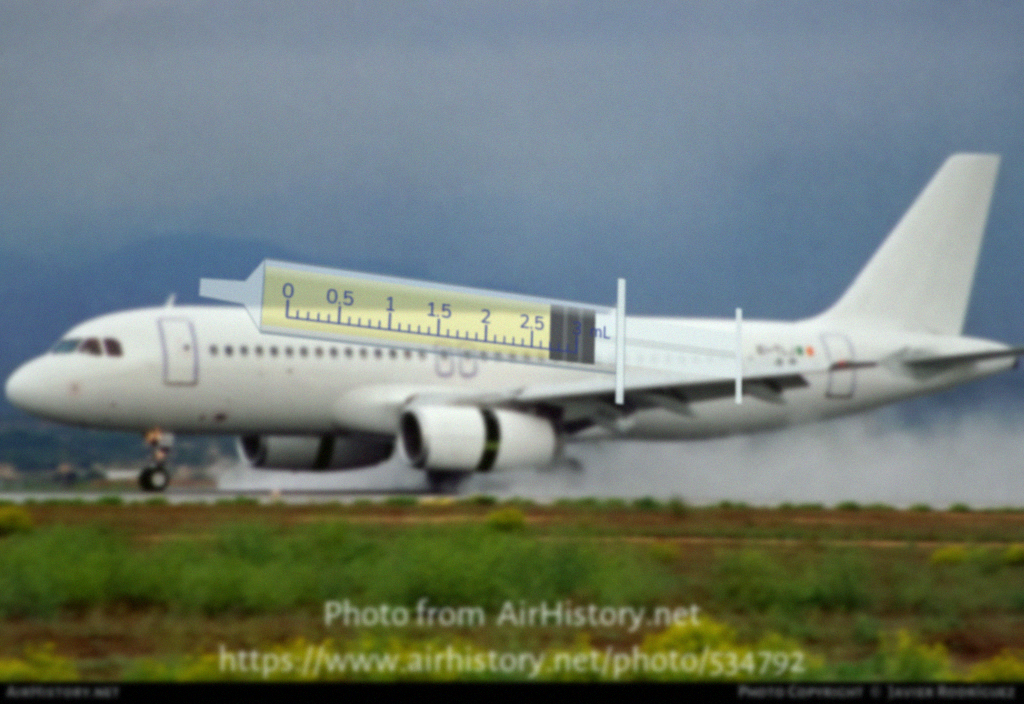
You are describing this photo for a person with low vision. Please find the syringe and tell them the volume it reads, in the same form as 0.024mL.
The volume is 2.7mL
